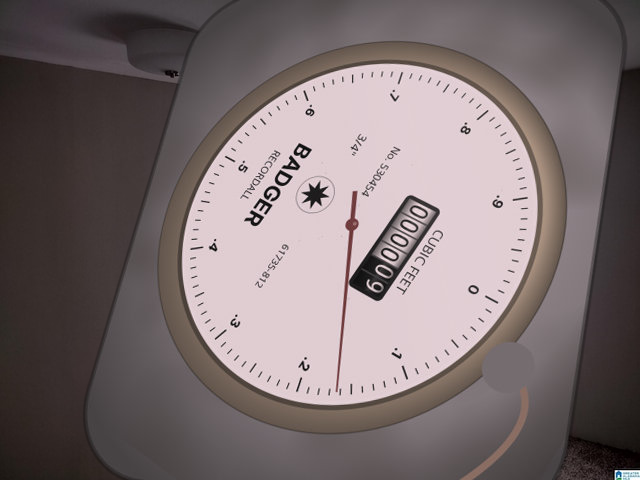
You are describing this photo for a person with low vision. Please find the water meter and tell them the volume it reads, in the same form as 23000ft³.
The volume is 9.16ft³
